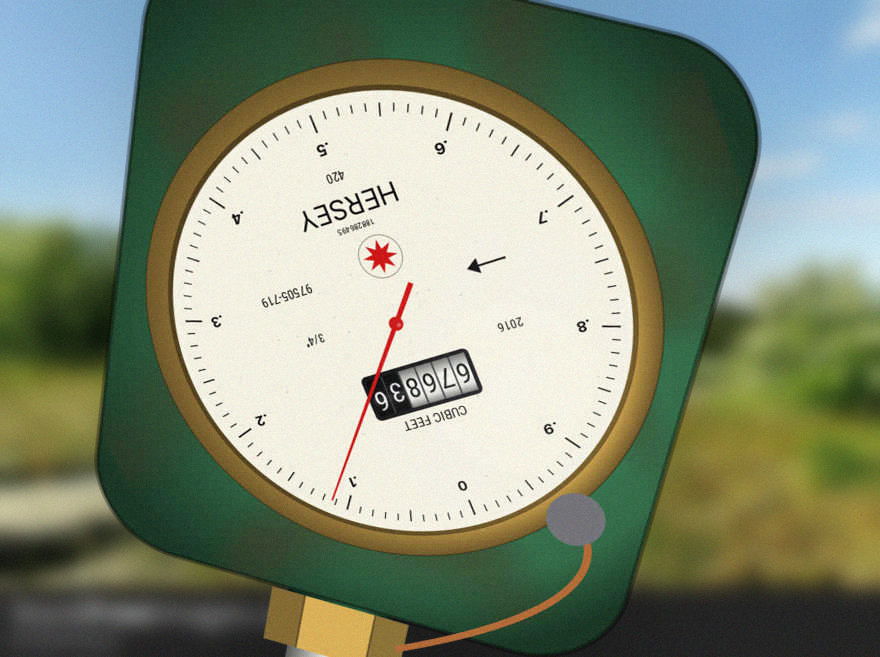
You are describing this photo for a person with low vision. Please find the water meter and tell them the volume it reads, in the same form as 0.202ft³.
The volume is 676836.11ft³
